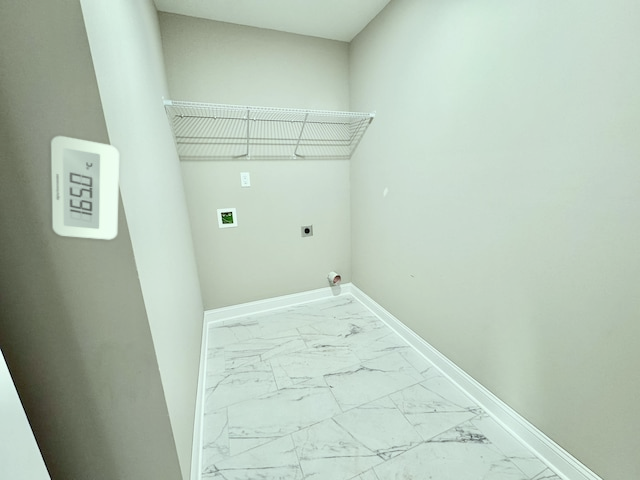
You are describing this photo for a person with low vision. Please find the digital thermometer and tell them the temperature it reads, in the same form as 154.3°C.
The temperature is 165.0°C
